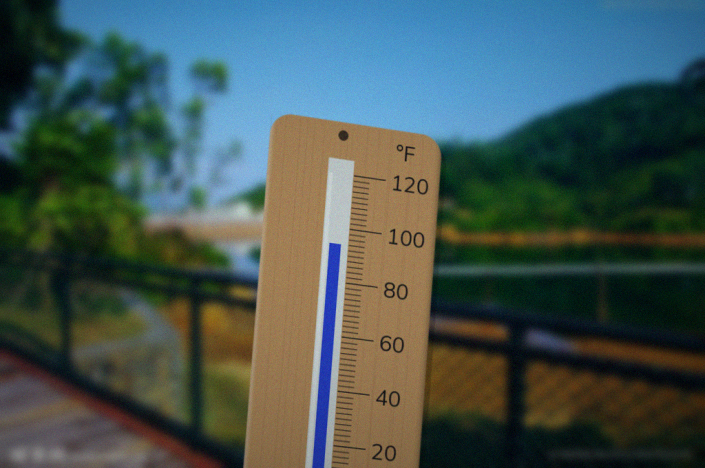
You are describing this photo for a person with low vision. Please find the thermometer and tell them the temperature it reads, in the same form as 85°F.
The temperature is 94°F
